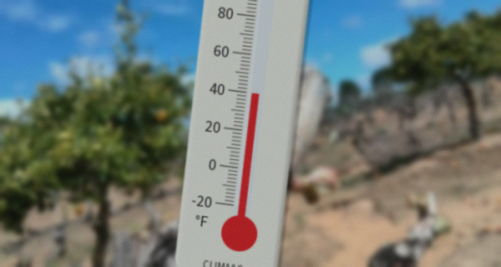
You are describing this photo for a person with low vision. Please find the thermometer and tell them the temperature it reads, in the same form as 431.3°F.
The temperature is 40°F
